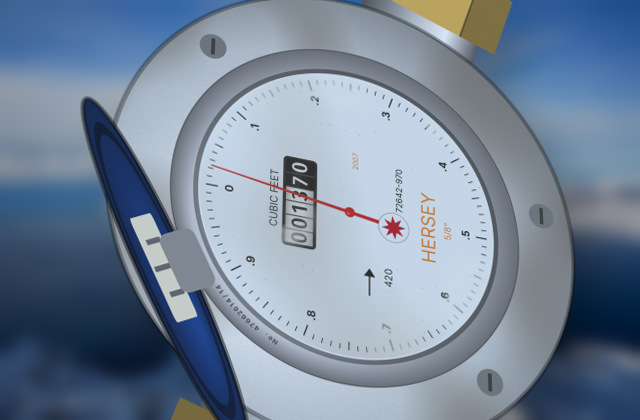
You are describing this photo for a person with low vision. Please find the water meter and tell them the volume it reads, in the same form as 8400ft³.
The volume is 1370.02ft³
